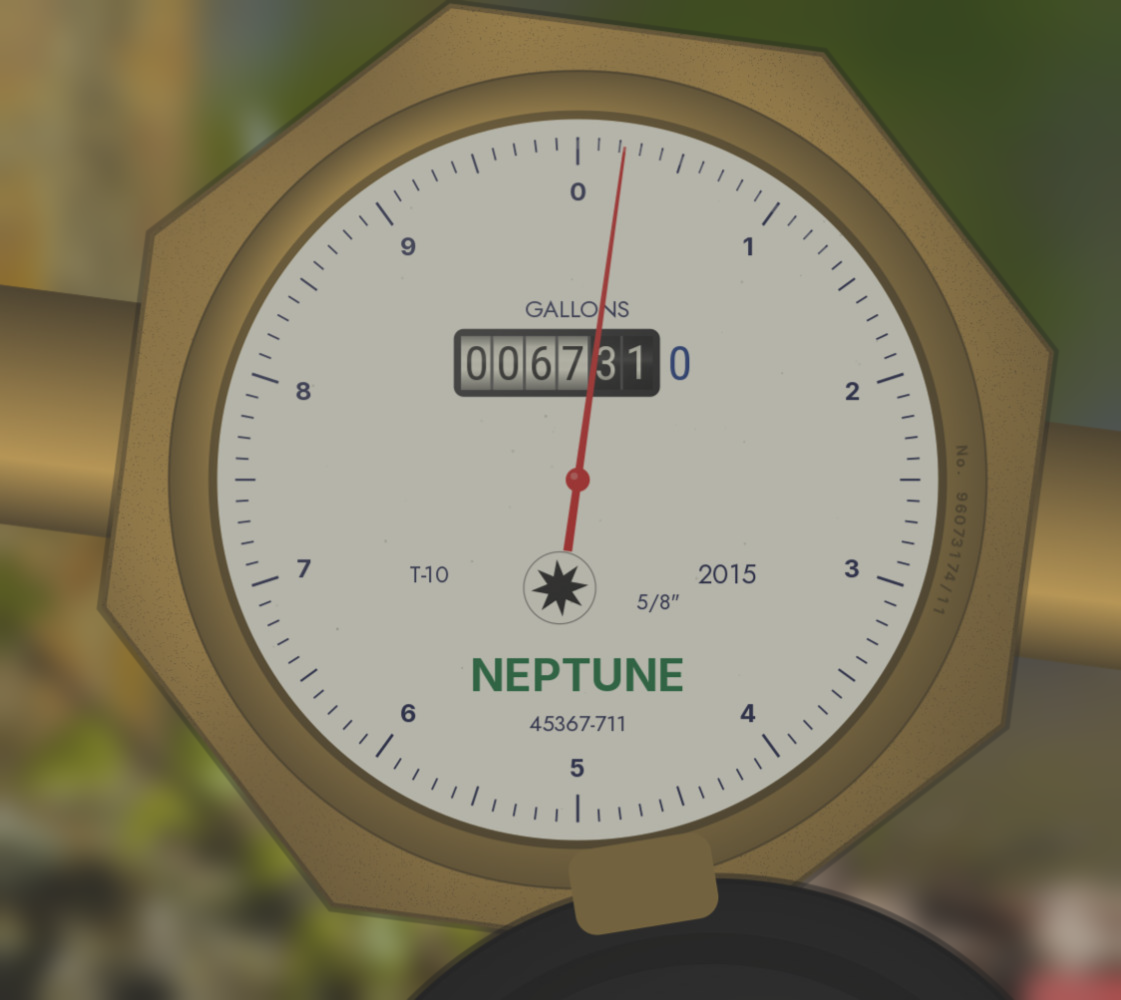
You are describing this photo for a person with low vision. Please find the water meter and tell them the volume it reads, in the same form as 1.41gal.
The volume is 67310.2gal
